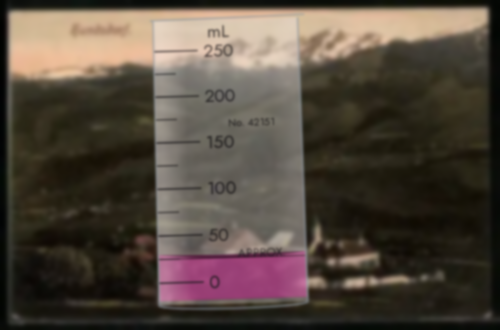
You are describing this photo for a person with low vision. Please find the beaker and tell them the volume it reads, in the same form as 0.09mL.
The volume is 25mL
